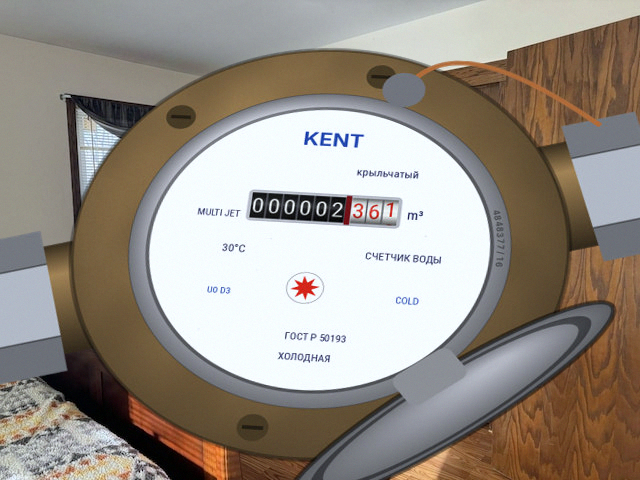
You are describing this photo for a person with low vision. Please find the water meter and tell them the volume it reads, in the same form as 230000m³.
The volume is 2.361m³
